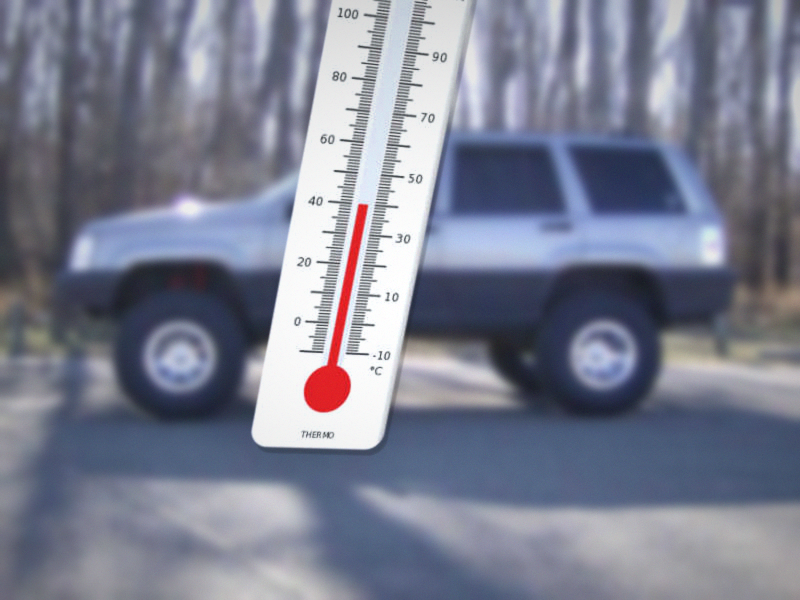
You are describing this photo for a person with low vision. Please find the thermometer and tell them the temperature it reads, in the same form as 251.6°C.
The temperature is 40°C
